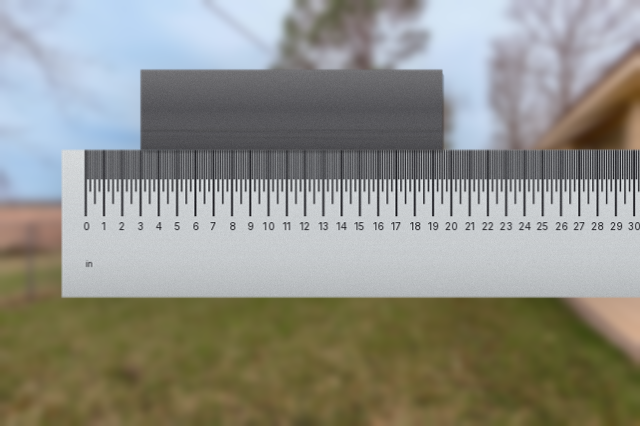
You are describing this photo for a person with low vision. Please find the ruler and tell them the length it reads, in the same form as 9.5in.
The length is 16.5in
